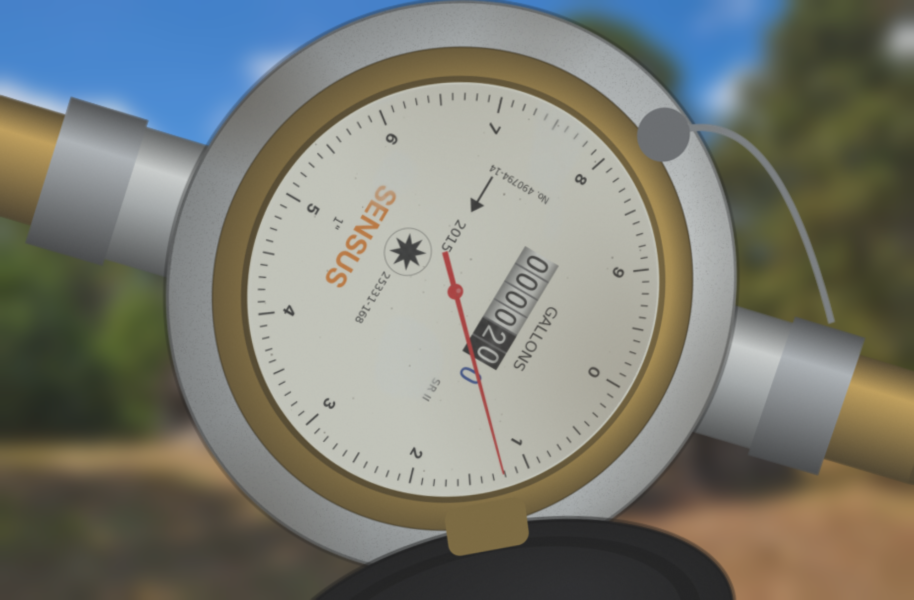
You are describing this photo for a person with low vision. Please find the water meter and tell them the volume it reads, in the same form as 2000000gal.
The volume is 201.2gal
